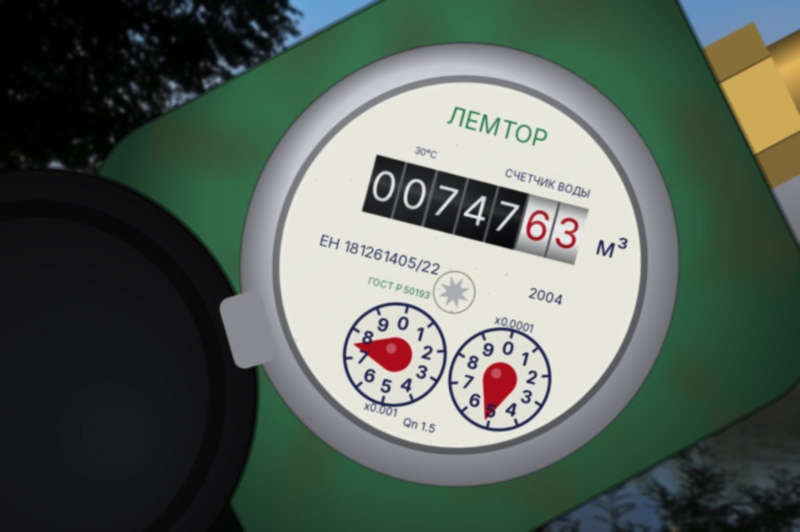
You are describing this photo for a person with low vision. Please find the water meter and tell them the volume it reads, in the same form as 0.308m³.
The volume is 747.6375m³
